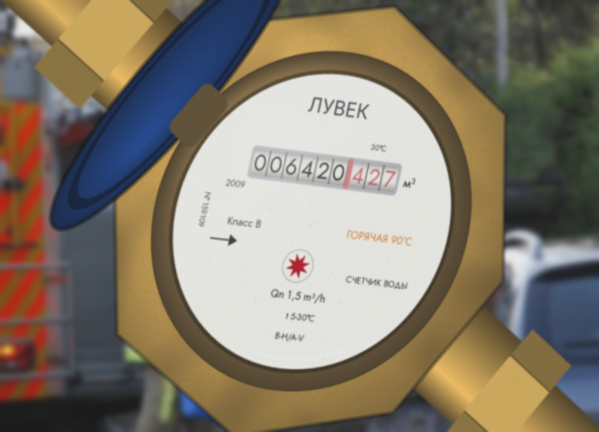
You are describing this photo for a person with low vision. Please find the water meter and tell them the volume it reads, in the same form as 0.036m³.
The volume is 6420.427m³
